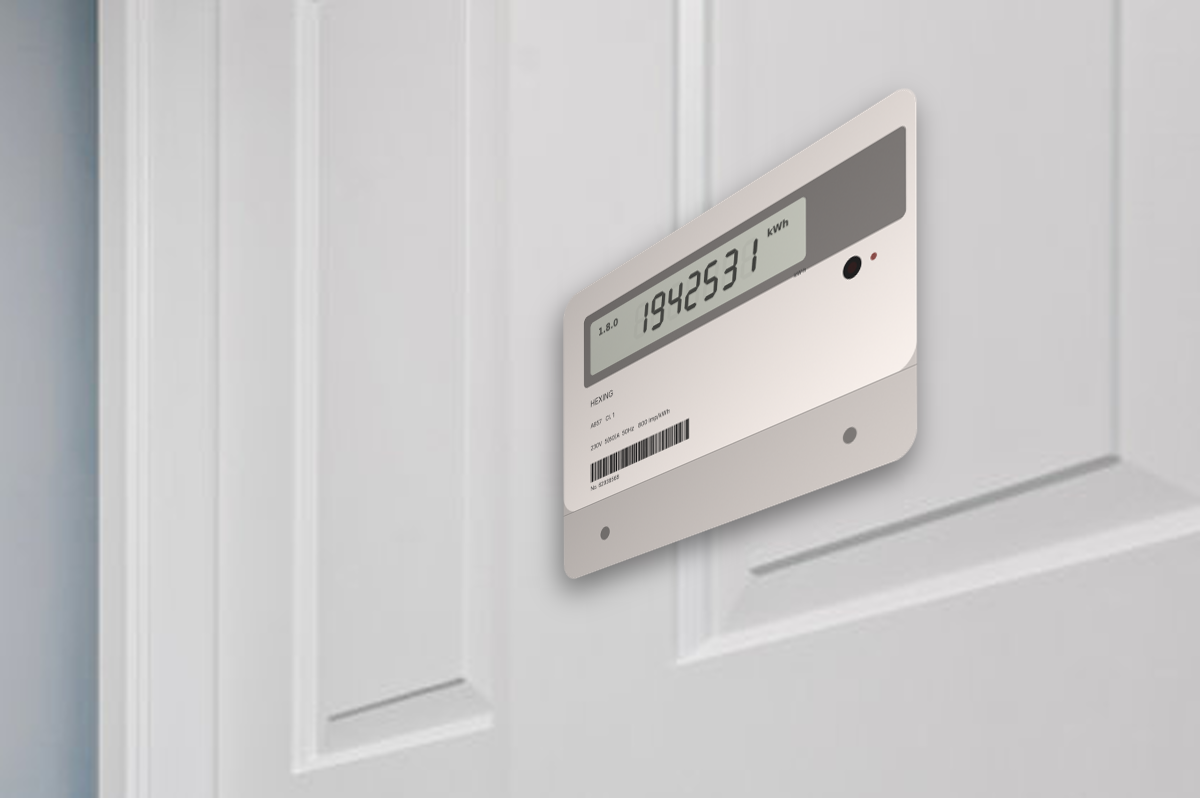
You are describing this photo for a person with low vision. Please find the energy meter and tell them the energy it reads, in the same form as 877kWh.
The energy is 1942531kWh
